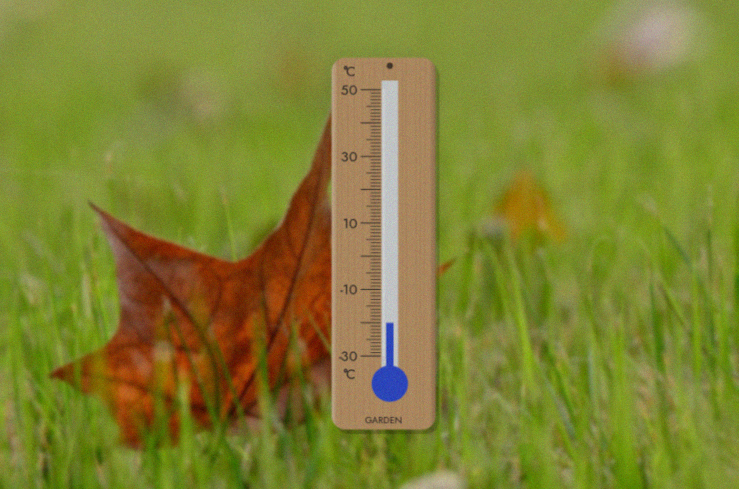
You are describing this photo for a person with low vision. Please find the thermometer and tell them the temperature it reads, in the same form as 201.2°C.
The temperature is -20°C
